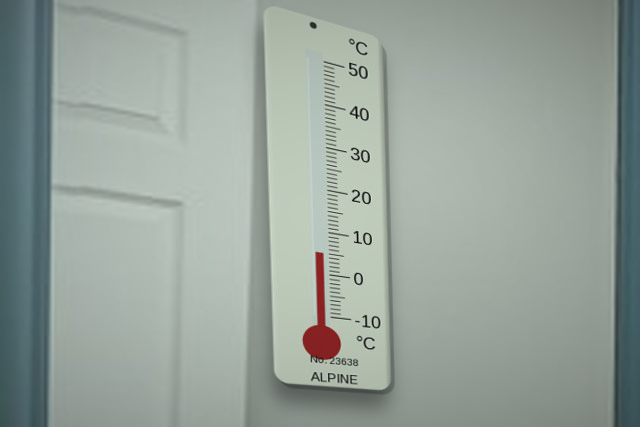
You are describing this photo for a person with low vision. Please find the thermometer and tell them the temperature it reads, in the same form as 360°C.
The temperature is 5°C
